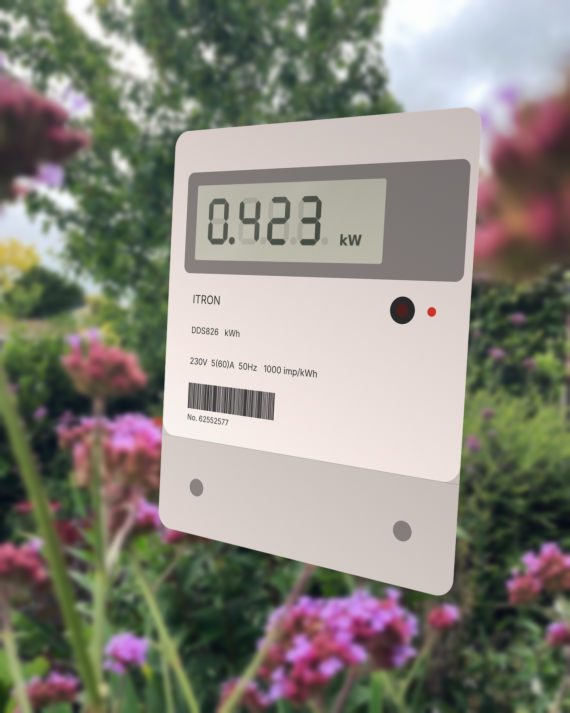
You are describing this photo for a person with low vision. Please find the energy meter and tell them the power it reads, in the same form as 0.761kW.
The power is 0.423kW
